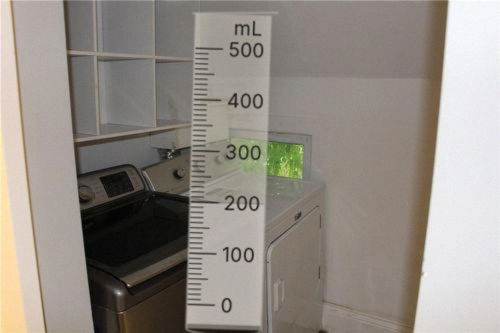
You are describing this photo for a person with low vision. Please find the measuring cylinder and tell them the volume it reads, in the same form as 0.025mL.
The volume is 200mL
